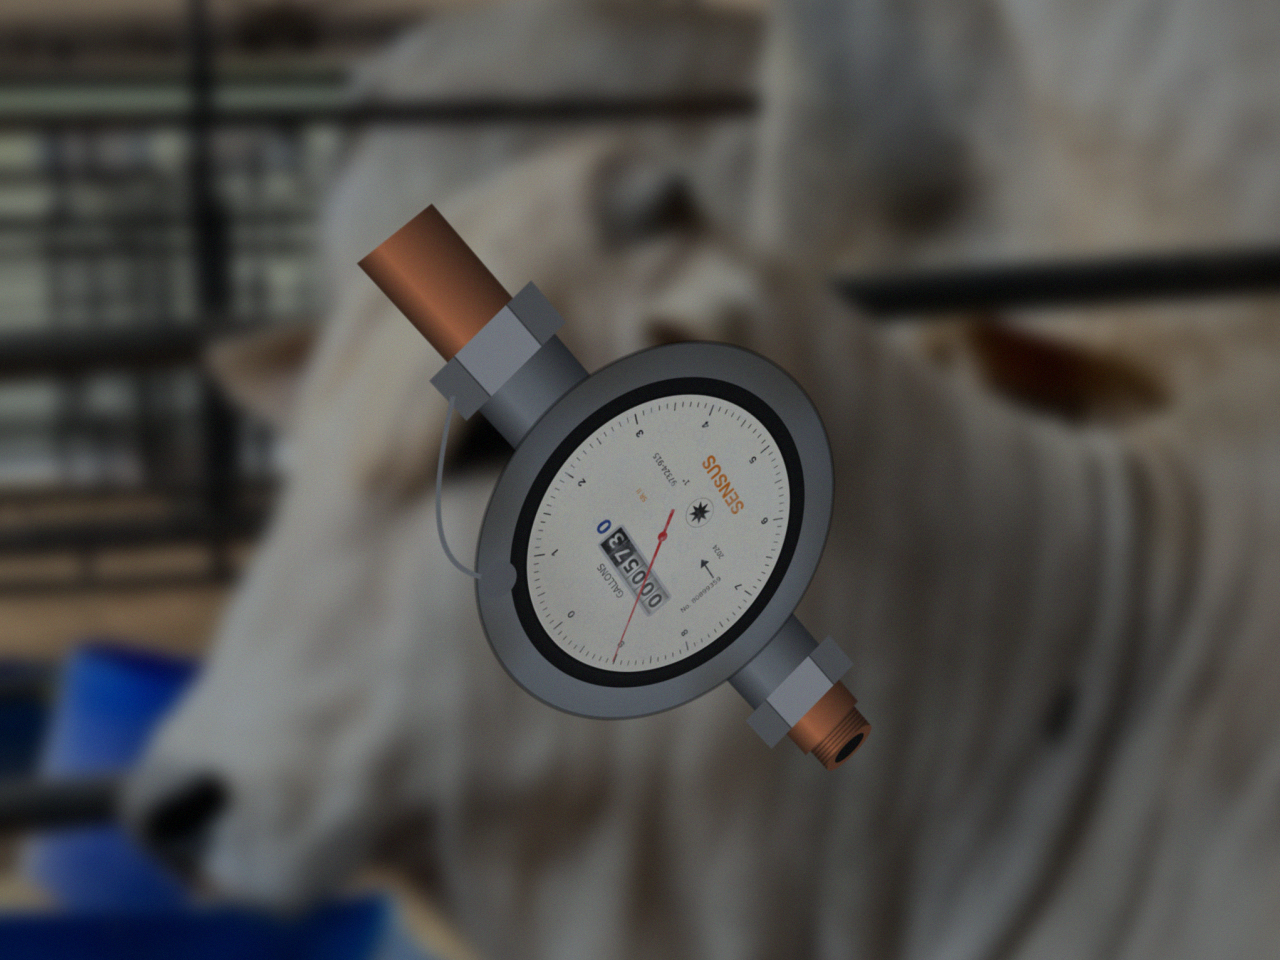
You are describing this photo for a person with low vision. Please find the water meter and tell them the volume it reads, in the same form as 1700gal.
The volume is 5729.0gal
